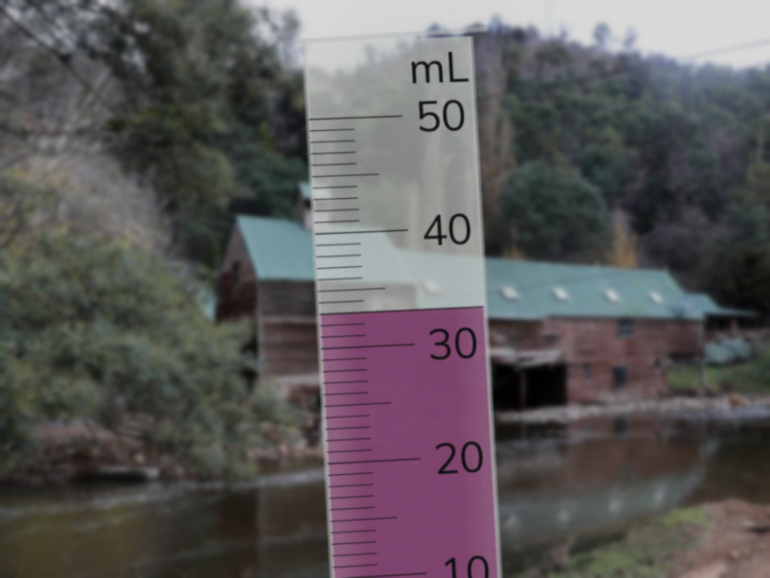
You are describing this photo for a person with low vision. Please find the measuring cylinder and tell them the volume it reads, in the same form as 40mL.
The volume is 33mL
